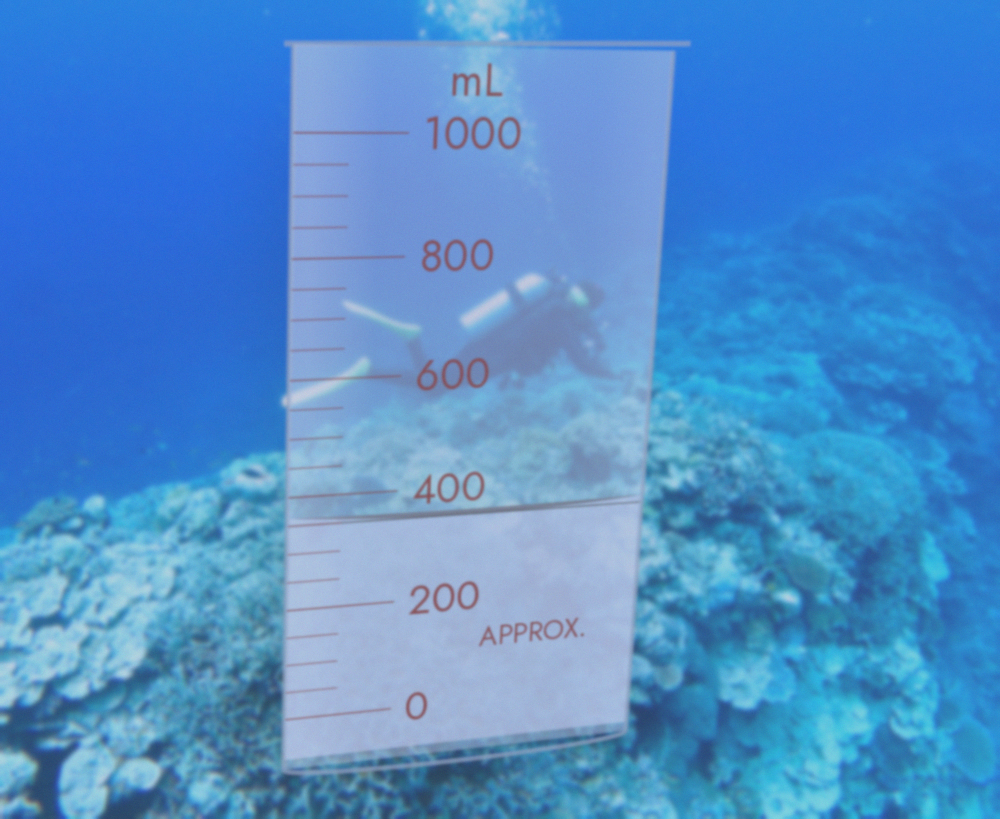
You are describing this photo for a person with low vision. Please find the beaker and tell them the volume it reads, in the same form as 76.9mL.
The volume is 350mL
